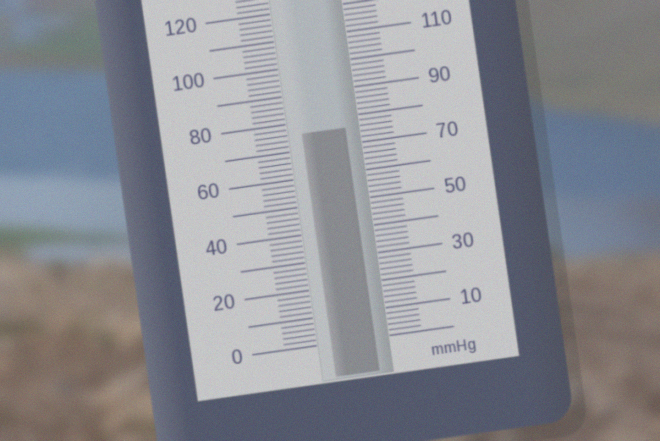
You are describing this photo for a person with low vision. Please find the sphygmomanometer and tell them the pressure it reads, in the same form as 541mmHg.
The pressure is 76mmHg
